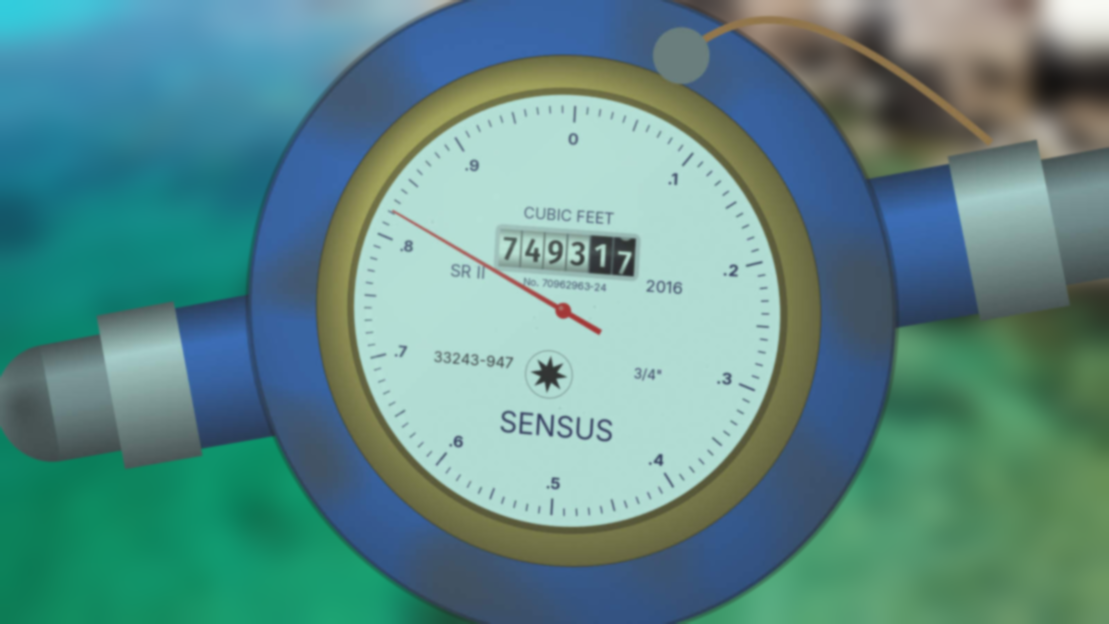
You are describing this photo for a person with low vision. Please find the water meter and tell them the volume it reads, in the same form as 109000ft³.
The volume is 749316.82ft³
